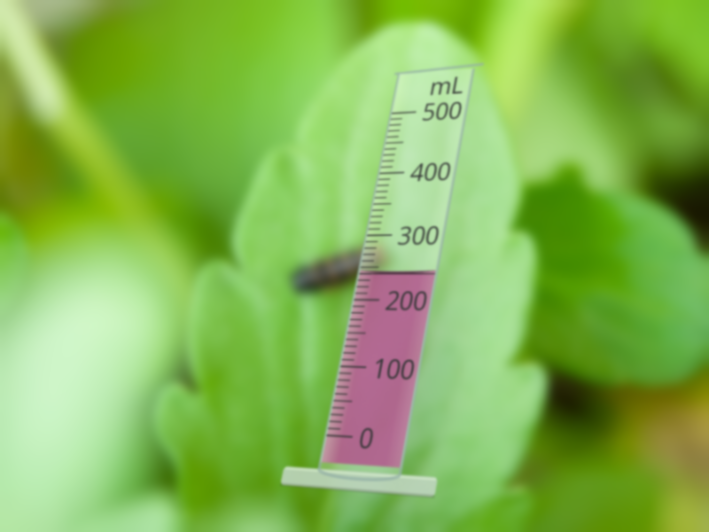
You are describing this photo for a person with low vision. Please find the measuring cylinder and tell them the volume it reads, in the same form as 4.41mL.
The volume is 240mL
